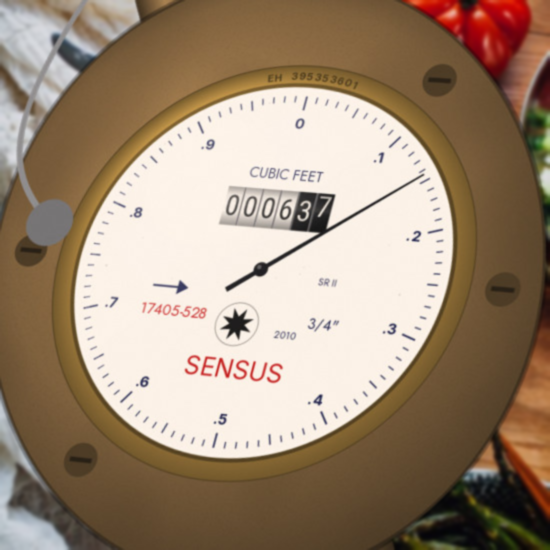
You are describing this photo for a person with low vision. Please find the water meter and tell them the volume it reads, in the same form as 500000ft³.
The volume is 637.14ft³
